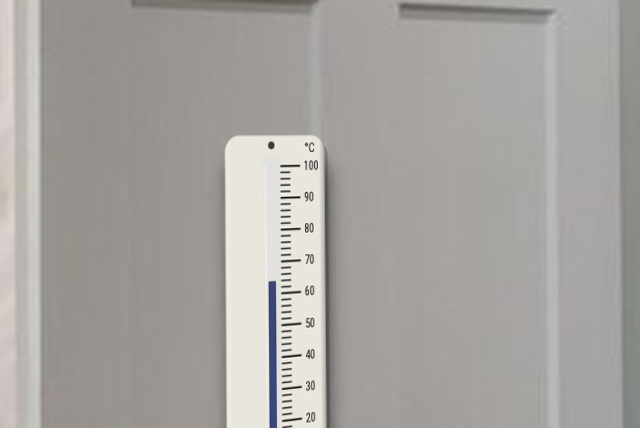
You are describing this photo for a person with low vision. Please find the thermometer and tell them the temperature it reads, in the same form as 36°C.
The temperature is 64°C
